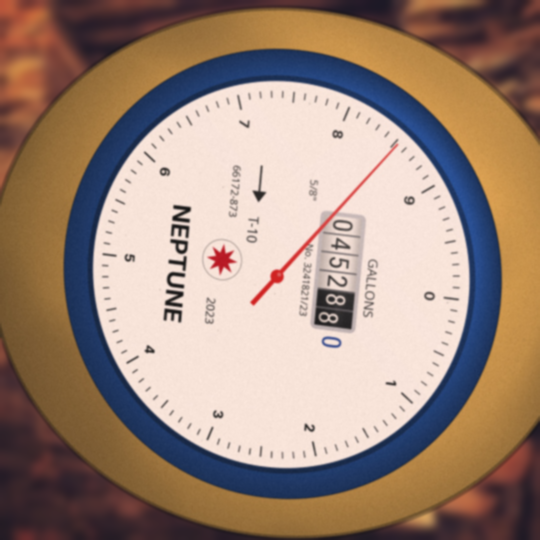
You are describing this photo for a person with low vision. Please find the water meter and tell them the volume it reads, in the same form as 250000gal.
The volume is 452878.5gal
